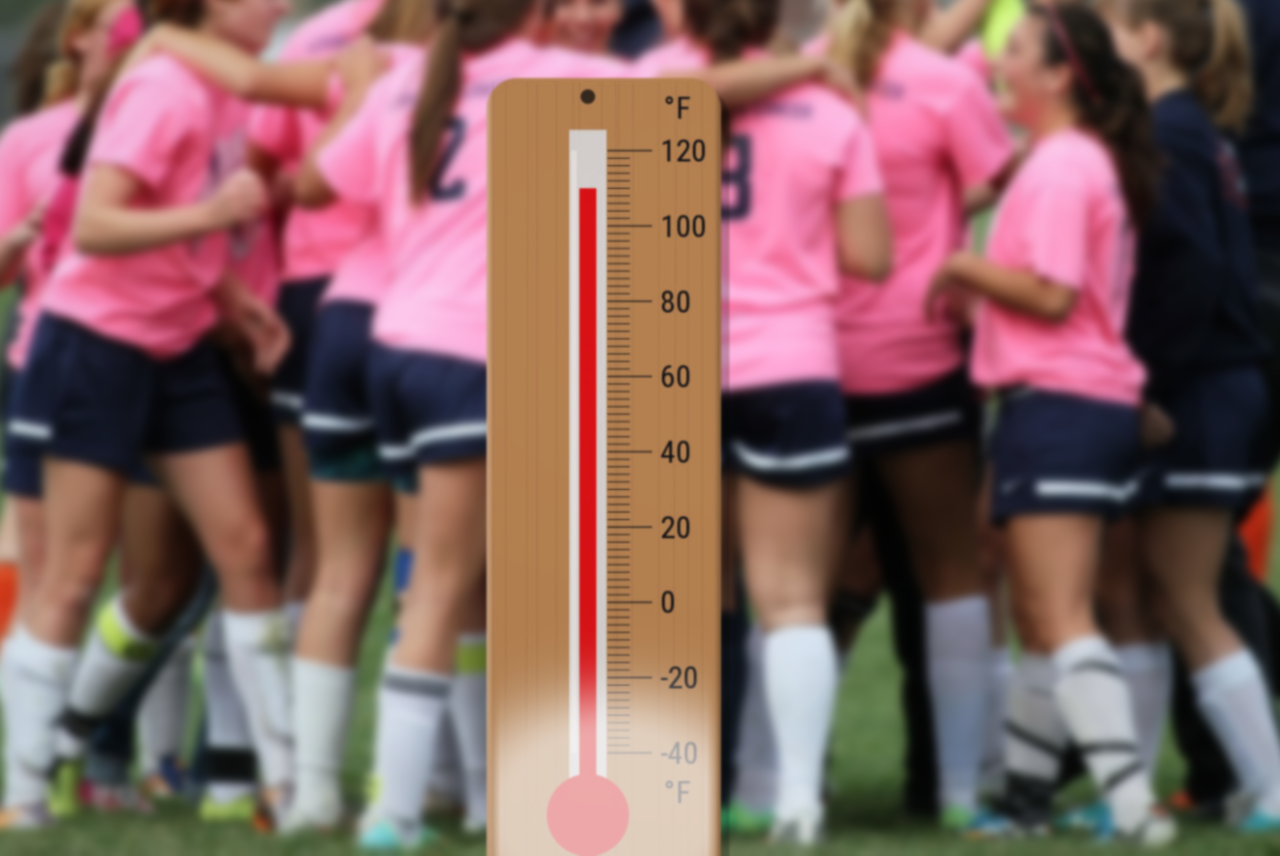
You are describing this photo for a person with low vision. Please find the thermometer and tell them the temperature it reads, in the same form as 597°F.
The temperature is 110°F
